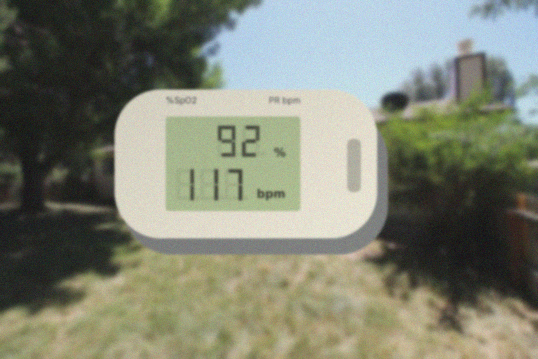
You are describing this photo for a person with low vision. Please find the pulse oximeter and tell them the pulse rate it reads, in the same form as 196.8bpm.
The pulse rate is 117bpm
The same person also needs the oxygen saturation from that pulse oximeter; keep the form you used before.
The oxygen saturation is 92%
